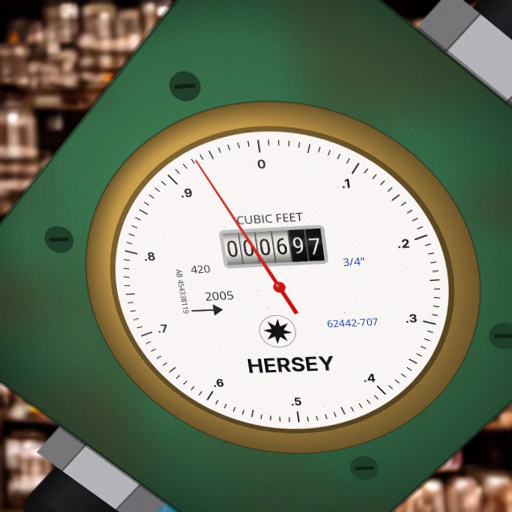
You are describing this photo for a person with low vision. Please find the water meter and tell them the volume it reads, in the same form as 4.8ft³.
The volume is 696.93ft³
